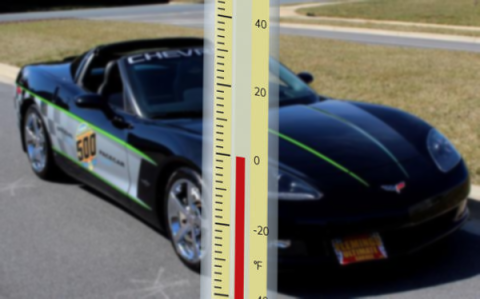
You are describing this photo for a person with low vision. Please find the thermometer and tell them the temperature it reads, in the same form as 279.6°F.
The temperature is 0°F
